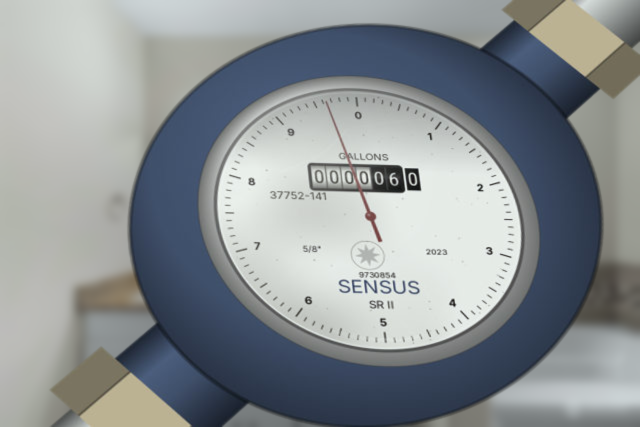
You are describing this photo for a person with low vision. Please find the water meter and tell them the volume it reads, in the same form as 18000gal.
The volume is 59.6gal
